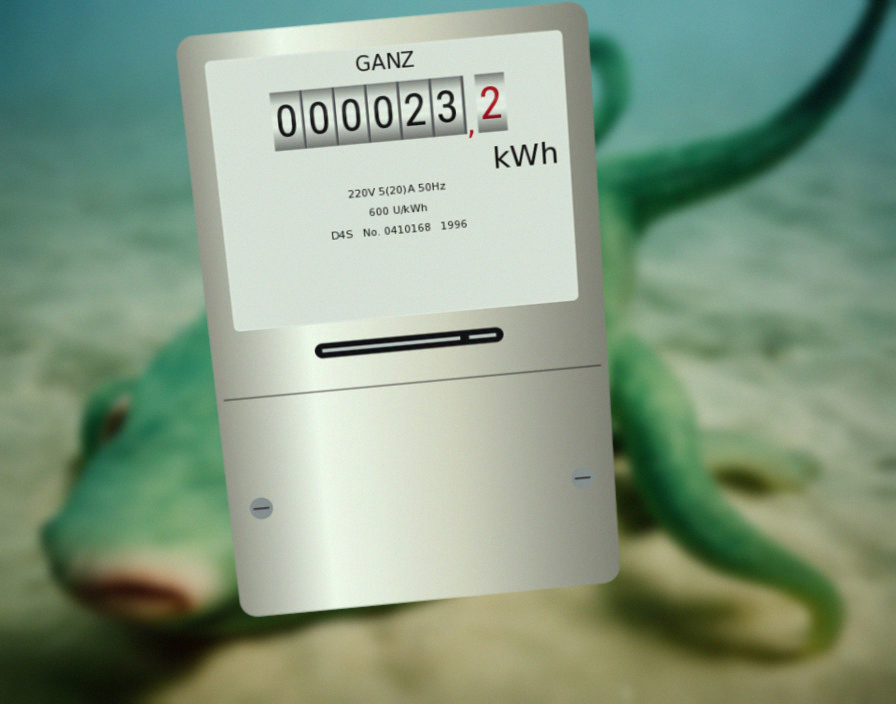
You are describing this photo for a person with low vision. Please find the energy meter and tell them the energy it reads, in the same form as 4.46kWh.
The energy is 23.2kWh
